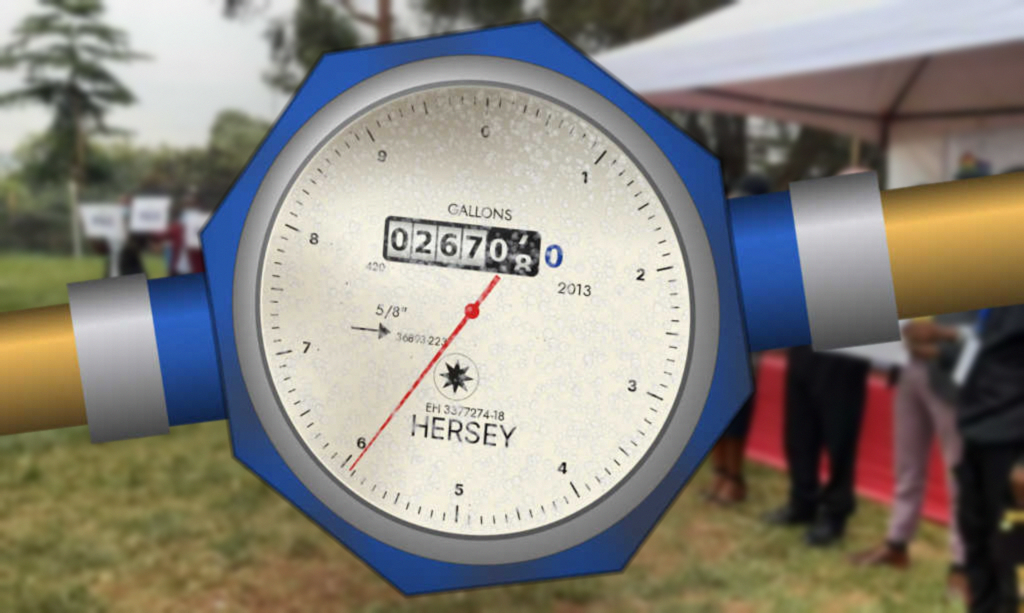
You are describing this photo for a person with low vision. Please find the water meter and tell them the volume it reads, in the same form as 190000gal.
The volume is 267075.9gal
